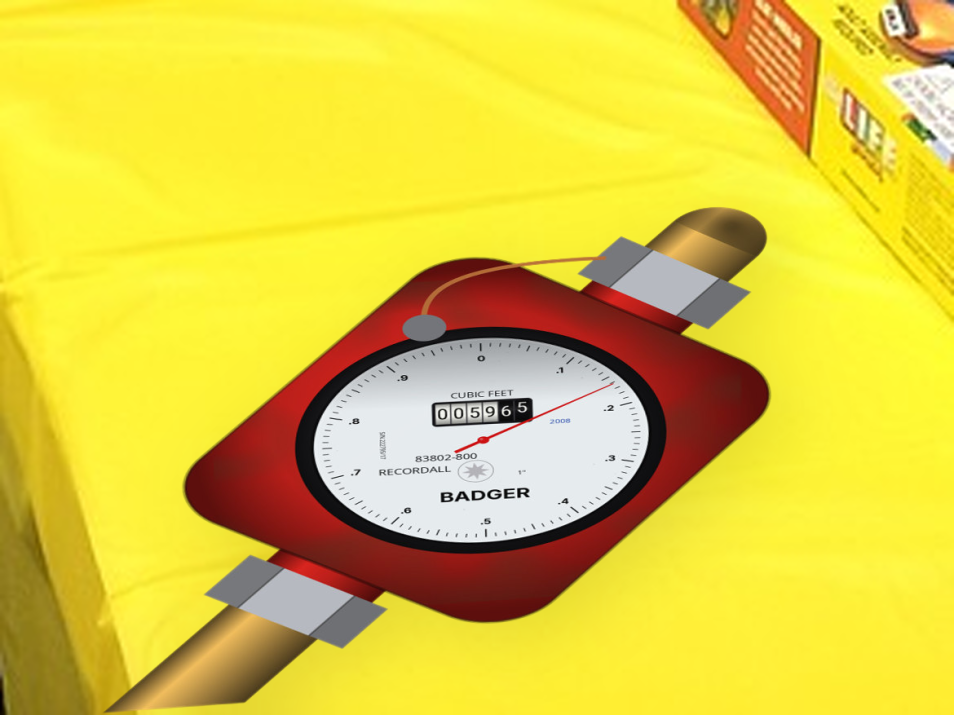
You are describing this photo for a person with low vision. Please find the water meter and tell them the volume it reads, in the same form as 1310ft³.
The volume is 5965.16ft³
